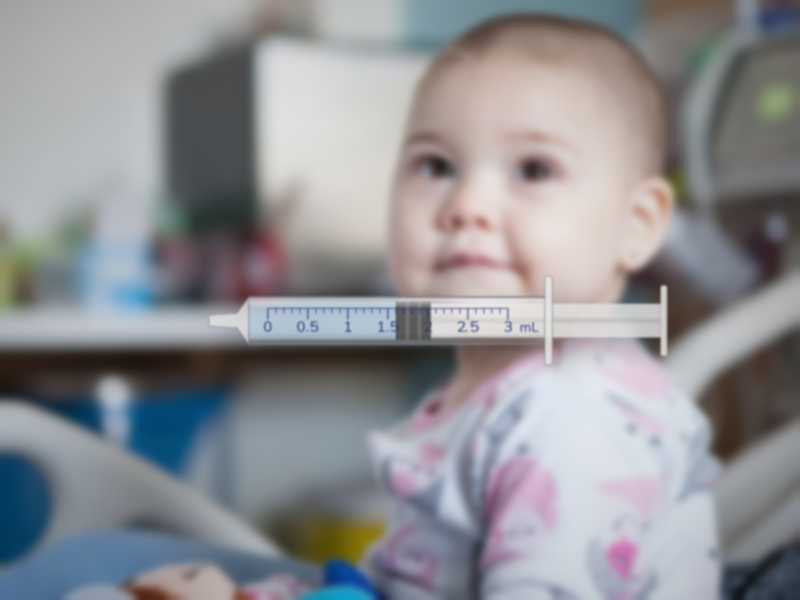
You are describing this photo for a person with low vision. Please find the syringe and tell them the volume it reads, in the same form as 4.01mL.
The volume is 1.6mL
